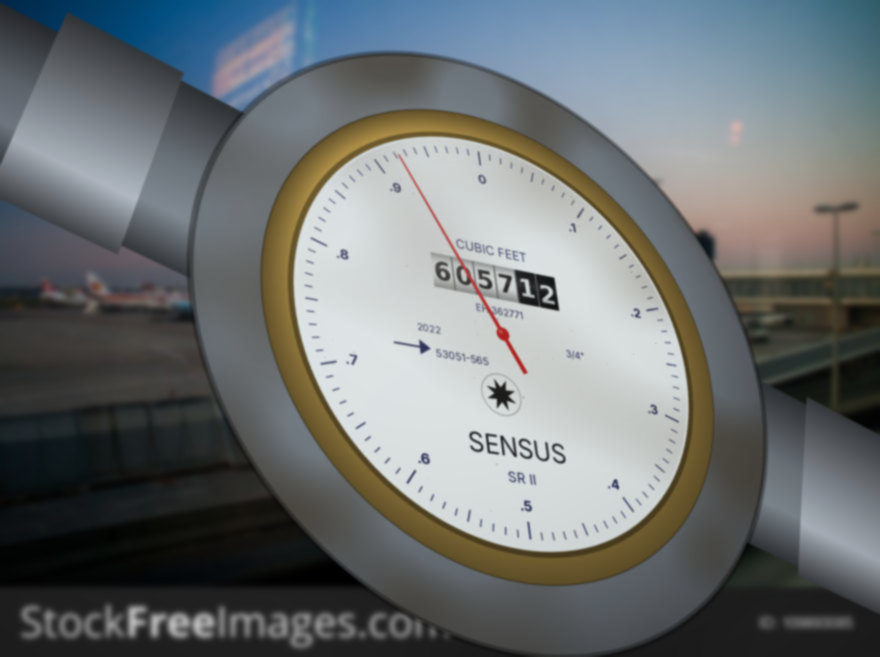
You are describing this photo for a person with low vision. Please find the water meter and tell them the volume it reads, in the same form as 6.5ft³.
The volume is 605711.92ft³
